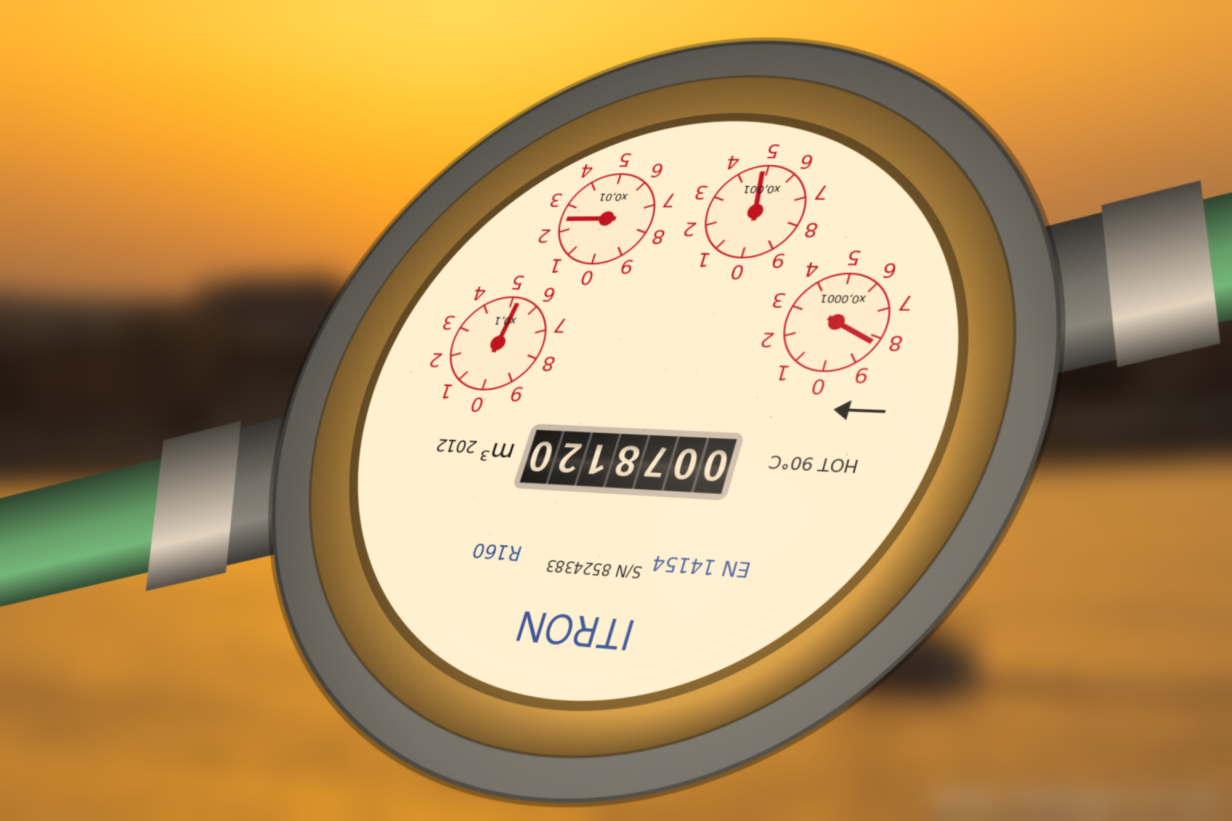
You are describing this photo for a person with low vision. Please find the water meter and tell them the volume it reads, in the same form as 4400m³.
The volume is 78120.5248m³
